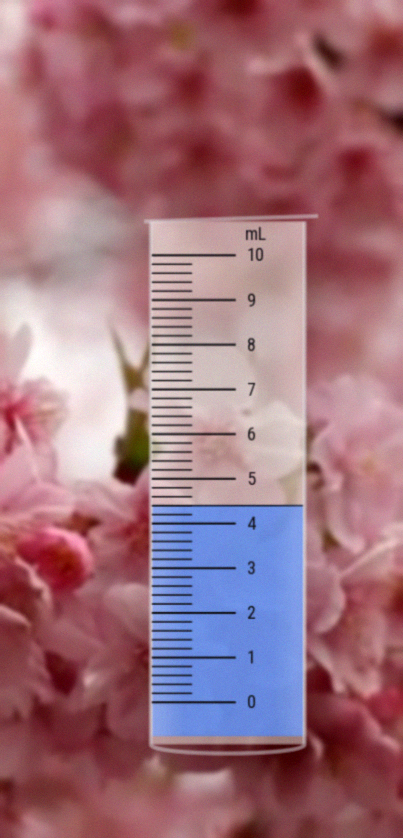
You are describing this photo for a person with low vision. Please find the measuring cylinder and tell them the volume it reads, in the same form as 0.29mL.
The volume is 4.4mL
